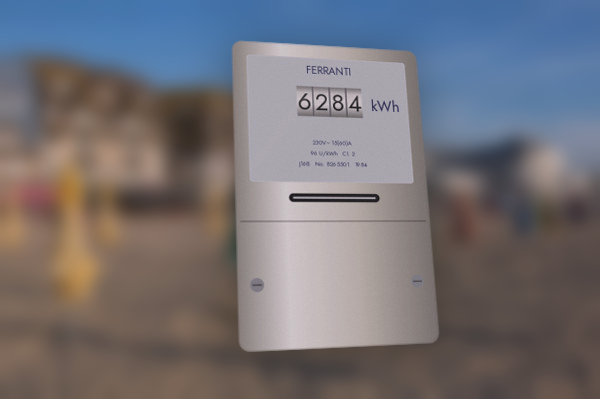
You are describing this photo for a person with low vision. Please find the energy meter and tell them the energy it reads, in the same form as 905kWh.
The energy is 6284kWh
